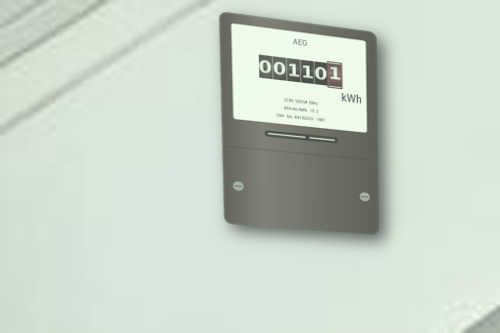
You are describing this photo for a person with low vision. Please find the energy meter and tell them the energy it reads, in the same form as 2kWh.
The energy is 110.1kWh
